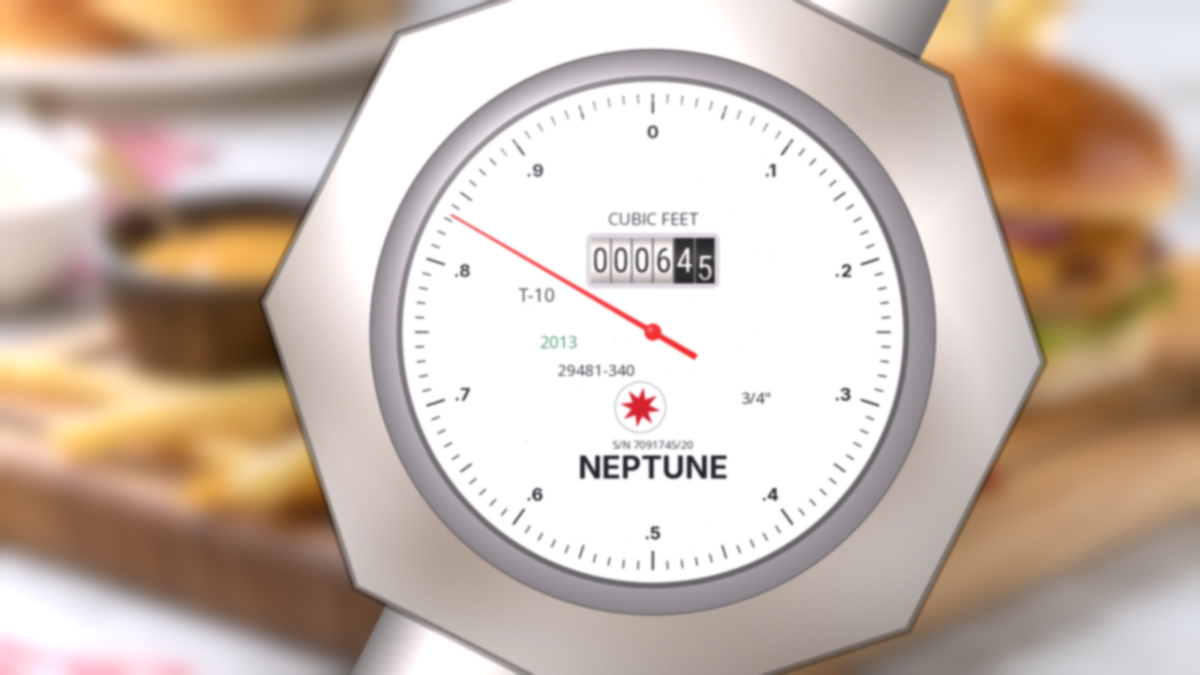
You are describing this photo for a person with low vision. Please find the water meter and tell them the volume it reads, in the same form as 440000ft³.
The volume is 644.83ft³
